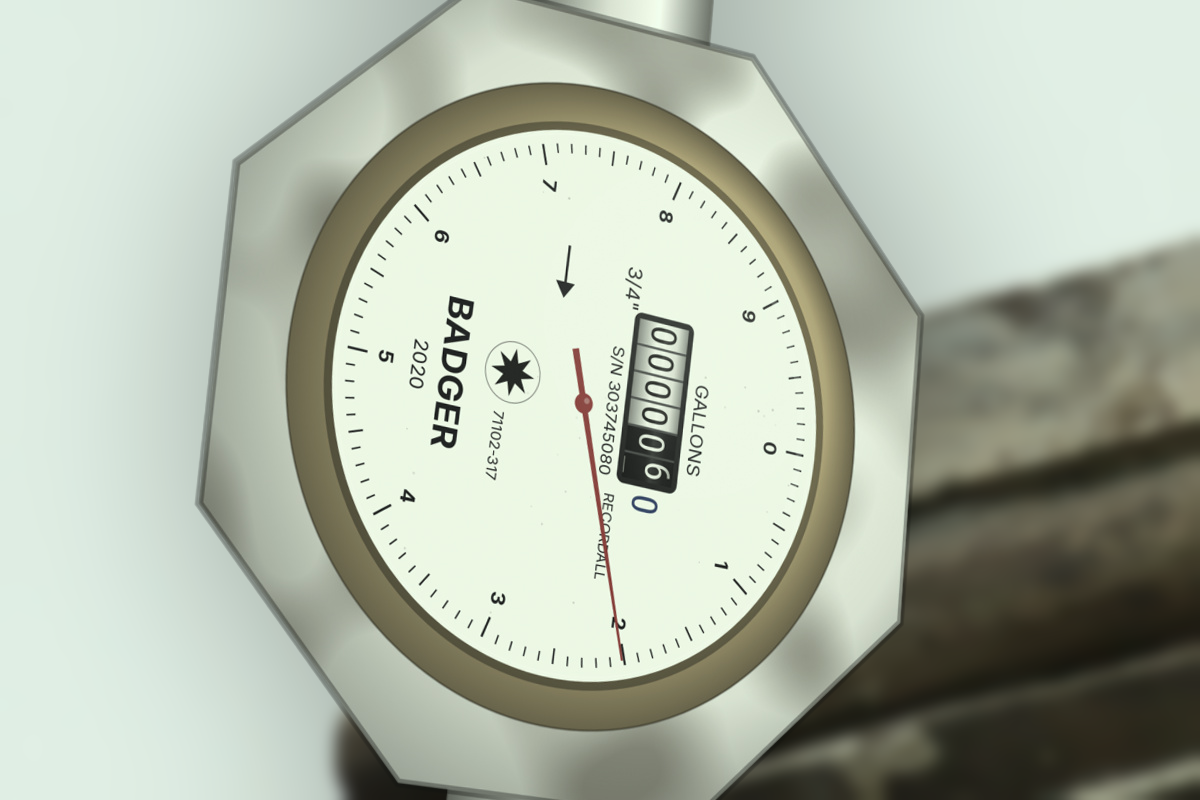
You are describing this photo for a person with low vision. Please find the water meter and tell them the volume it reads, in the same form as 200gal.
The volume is 62.0gal
